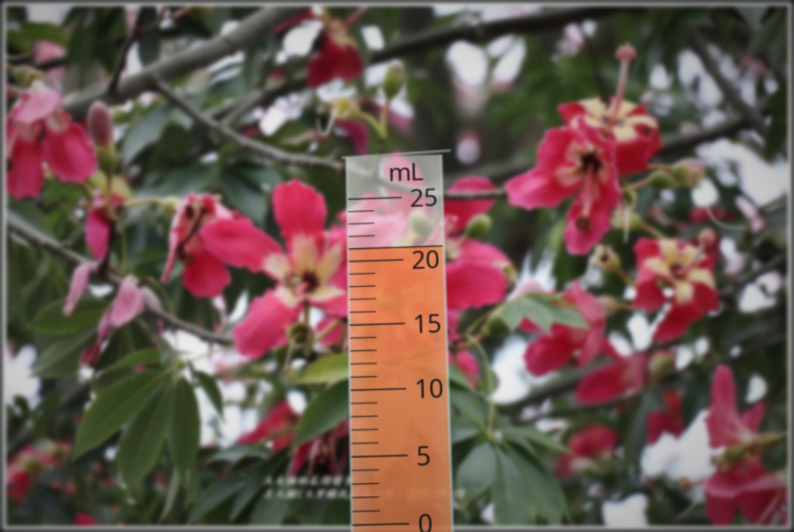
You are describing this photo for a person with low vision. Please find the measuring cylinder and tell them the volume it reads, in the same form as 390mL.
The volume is 21mL
